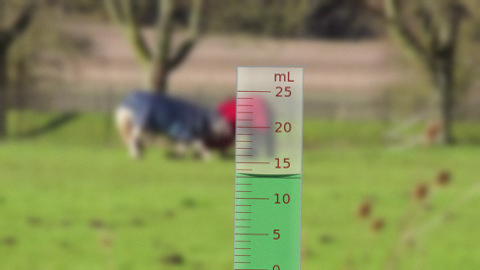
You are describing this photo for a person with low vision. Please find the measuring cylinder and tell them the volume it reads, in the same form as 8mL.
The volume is 13mL
